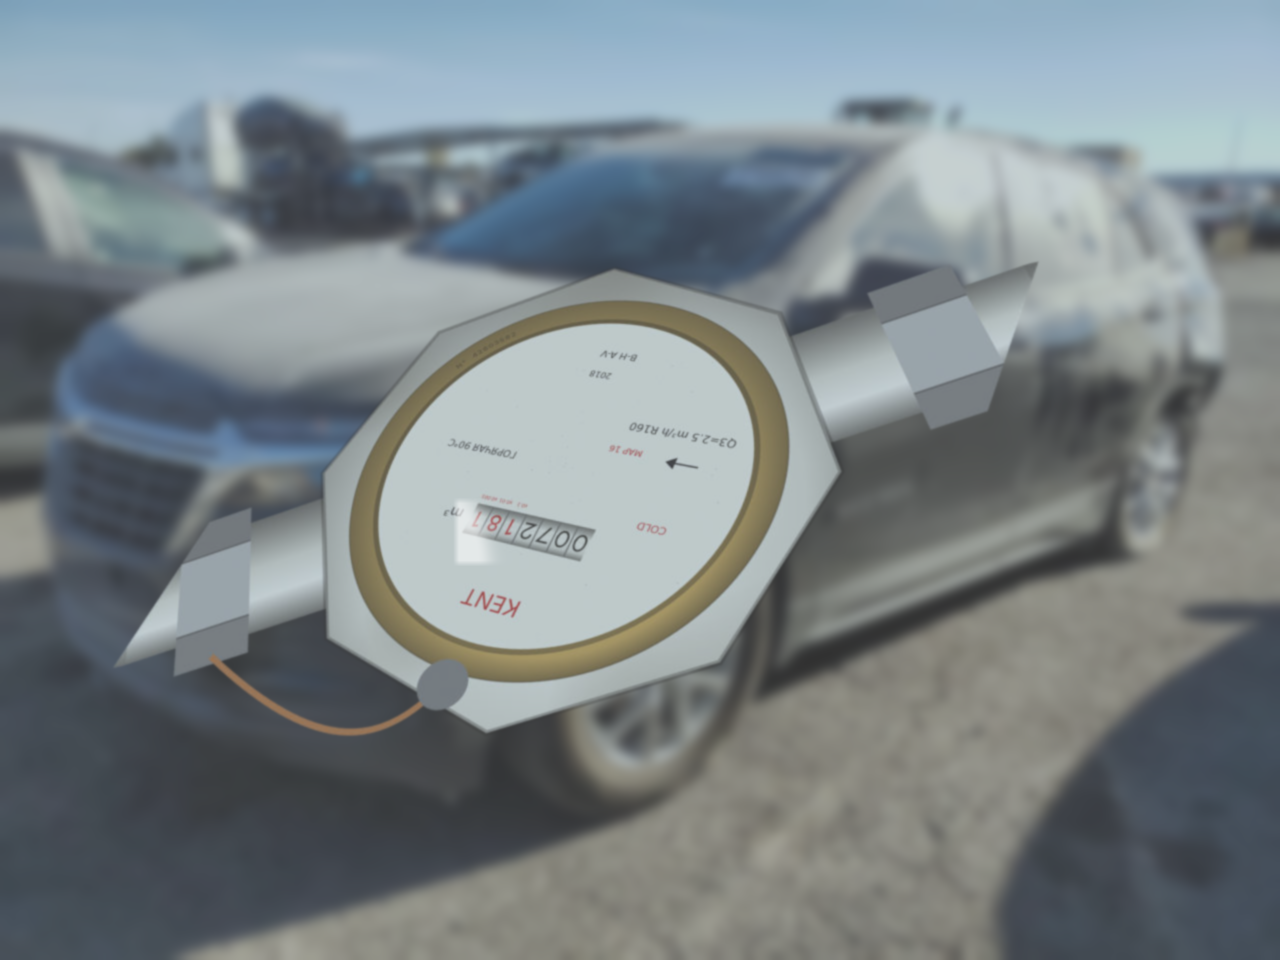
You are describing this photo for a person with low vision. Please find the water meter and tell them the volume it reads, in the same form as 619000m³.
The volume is 72.181m³
